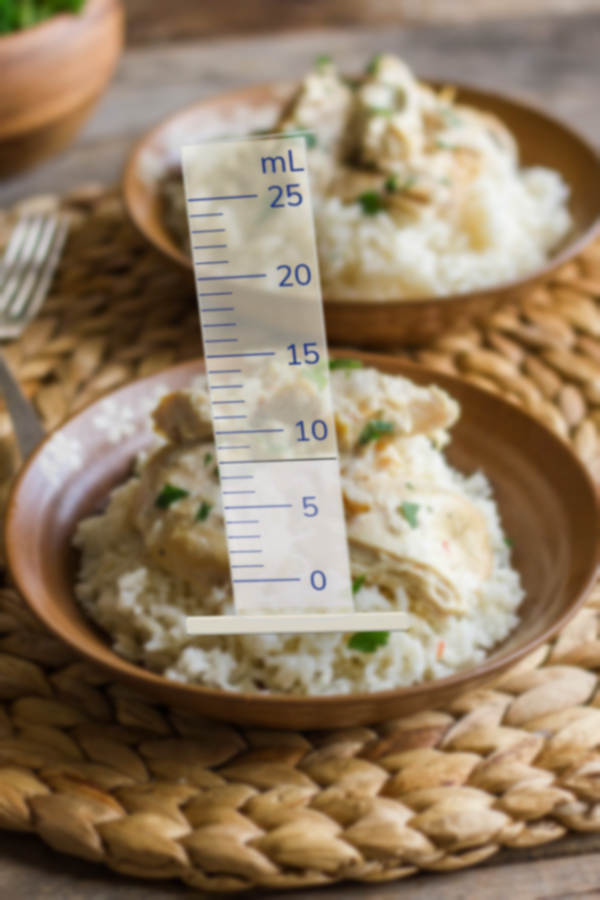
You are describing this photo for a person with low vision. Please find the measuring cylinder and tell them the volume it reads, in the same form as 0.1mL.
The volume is 8mL
